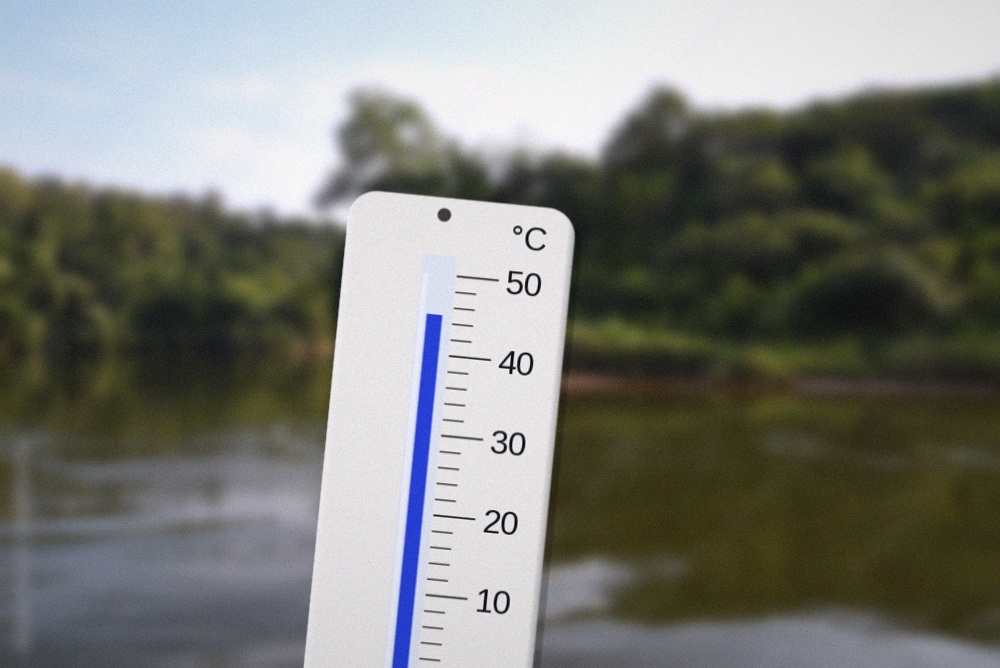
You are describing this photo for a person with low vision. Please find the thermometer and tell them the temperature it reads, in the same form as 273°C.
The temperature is 45°C
